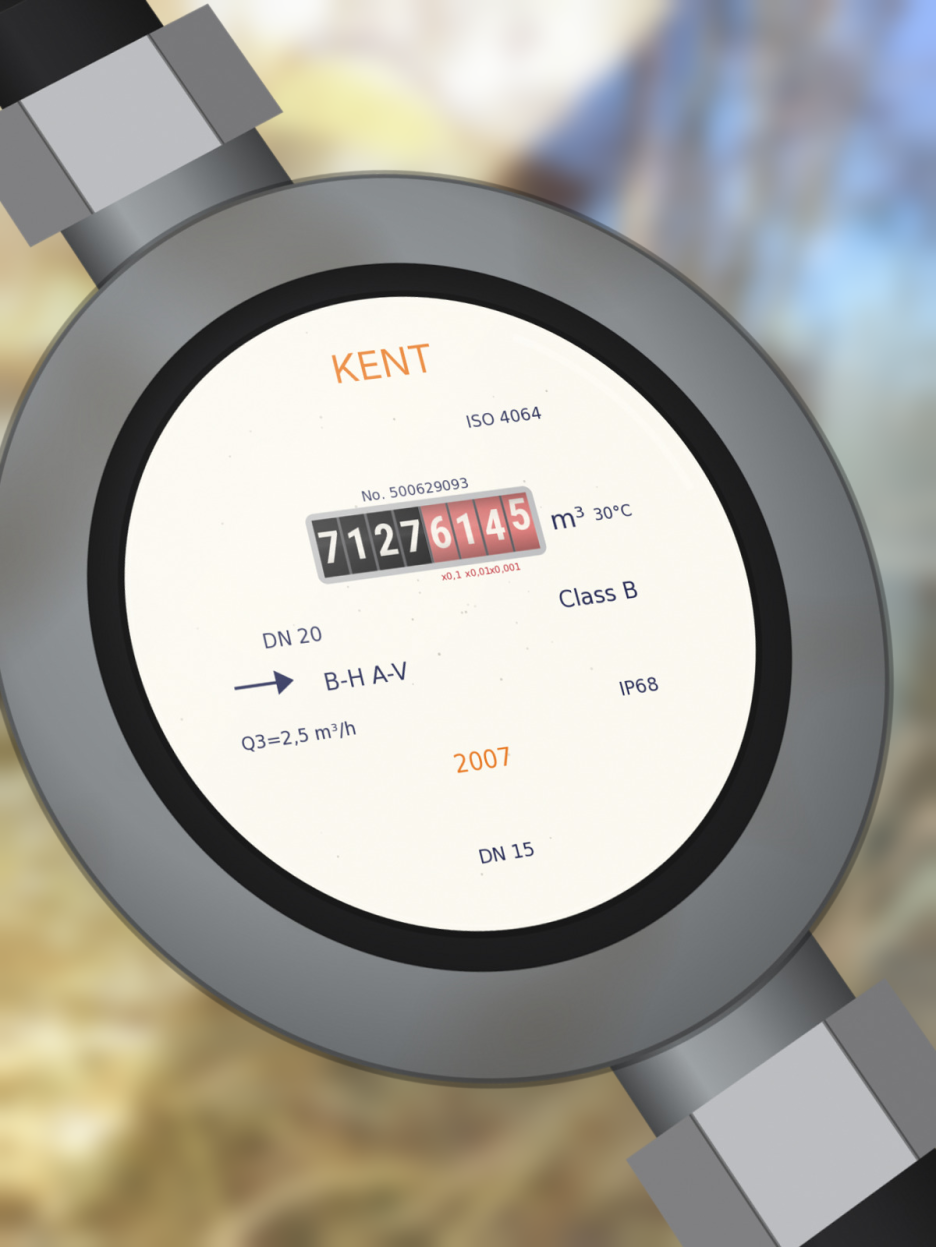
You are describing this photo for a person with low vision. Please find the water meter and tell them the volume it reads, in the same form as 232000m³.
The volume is 7127.6145m³
